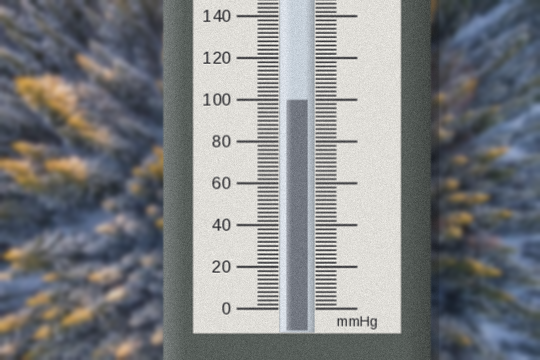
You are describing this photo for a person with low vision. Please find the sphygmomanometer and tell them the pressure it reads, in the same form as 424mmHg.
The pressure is 100mmHg
